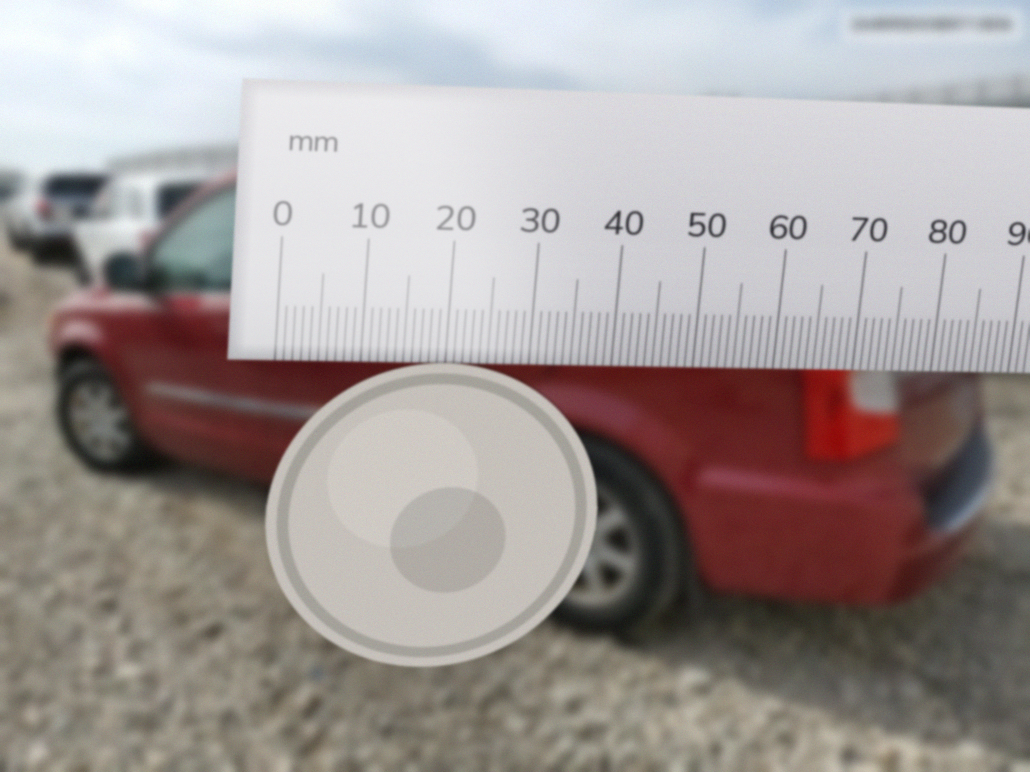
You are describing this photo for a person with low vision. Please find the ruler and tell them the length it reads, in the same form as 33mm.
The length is 40mm
